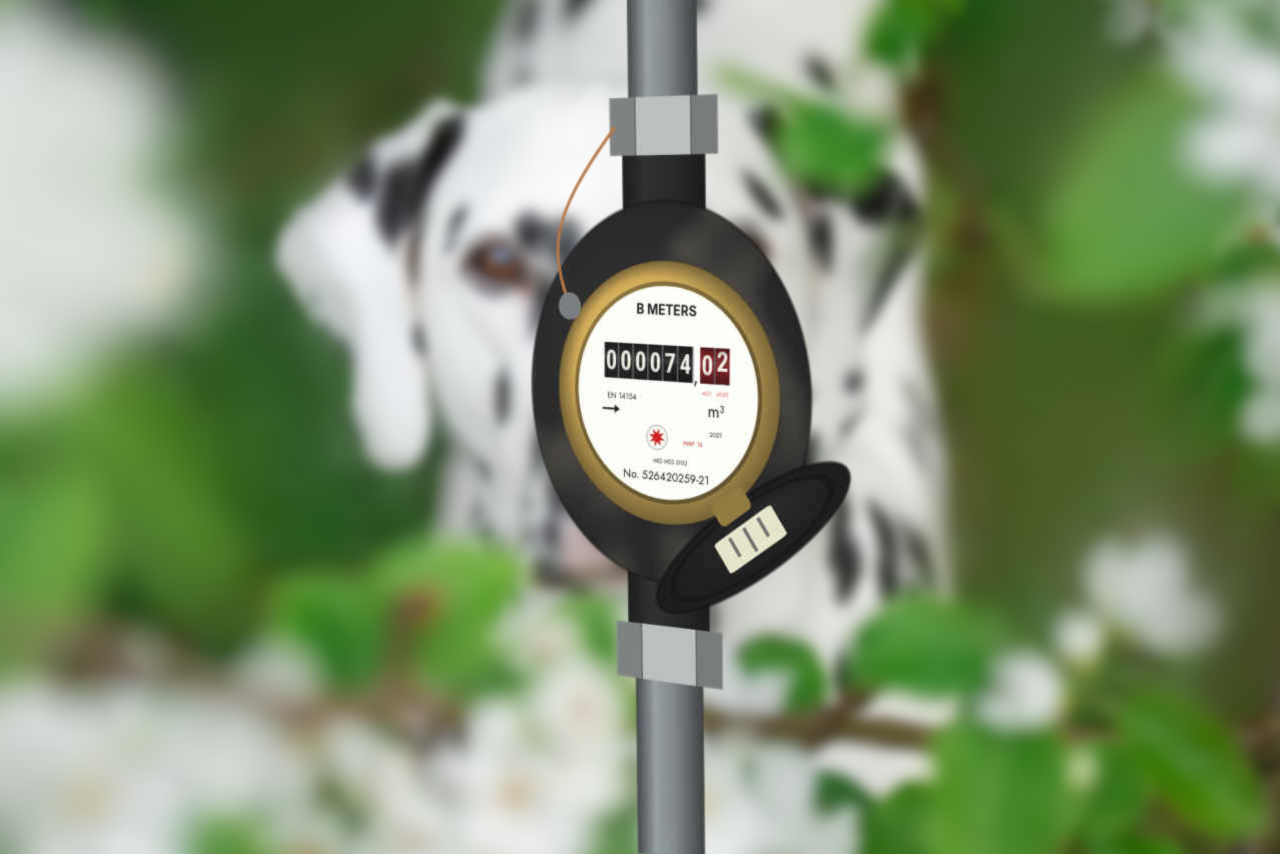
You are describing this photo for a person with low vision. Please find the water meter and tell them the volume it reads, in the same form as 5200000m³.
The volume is 74.02m³
